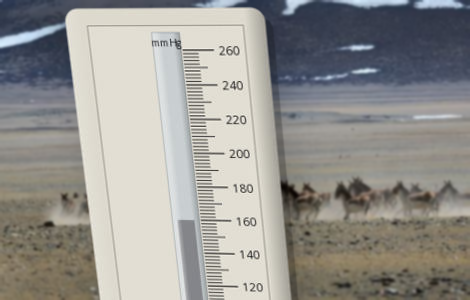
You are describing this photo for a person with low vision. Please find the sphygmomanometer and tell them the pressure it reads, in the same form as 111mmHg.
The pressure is 160mmHg
